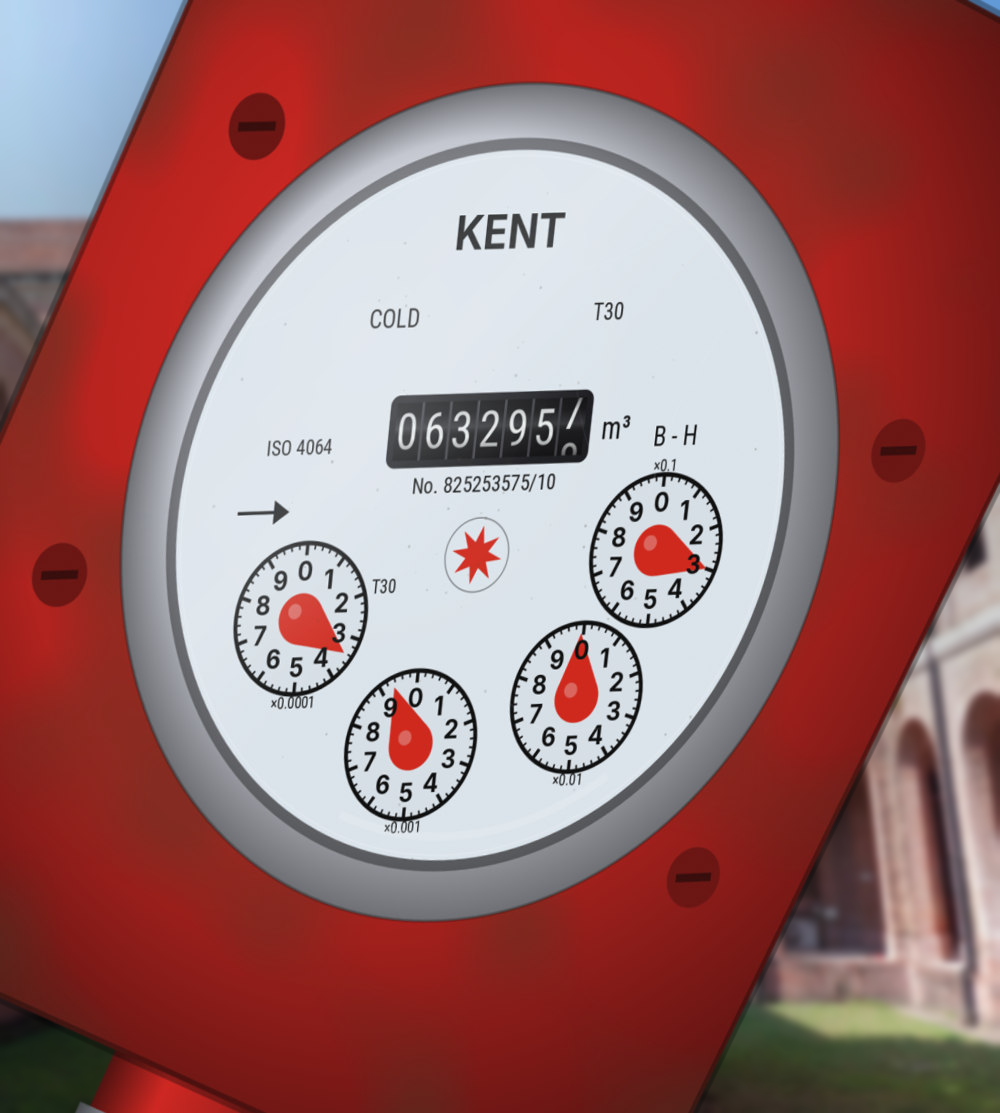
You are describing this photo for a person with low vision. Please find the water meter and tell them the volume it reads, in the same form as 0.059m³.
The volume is 632957.2993m³
